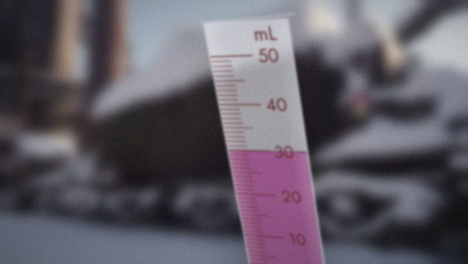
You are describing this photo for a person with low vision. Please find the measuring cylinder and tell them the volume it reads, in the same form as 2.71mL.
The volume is 30mL
